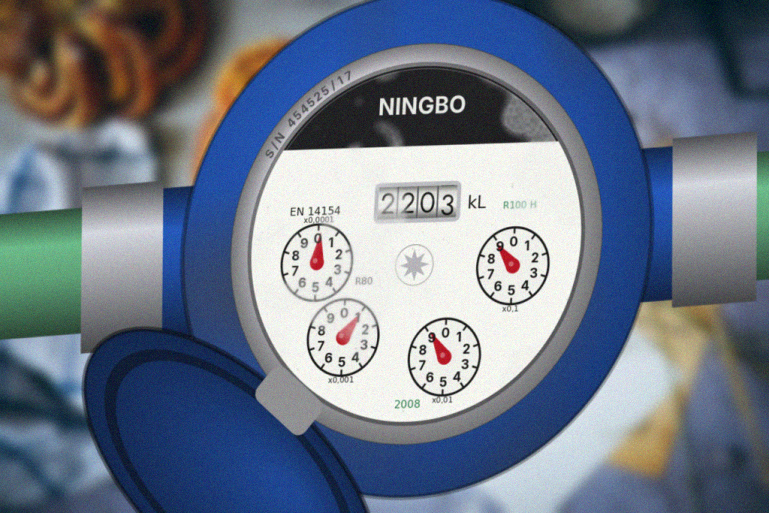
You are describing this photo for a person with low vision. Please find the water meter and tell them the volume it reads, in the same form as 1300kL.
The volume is 2202.8910kL
